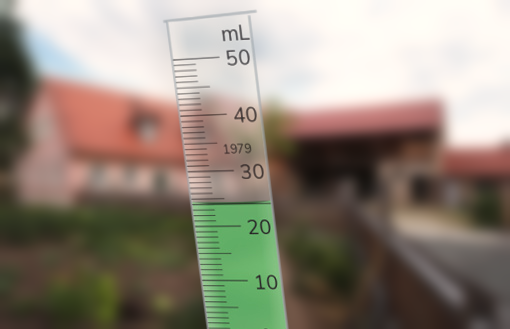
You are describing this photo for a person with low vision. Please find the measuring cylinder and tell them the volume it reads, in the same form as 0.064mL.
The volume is 24mL
